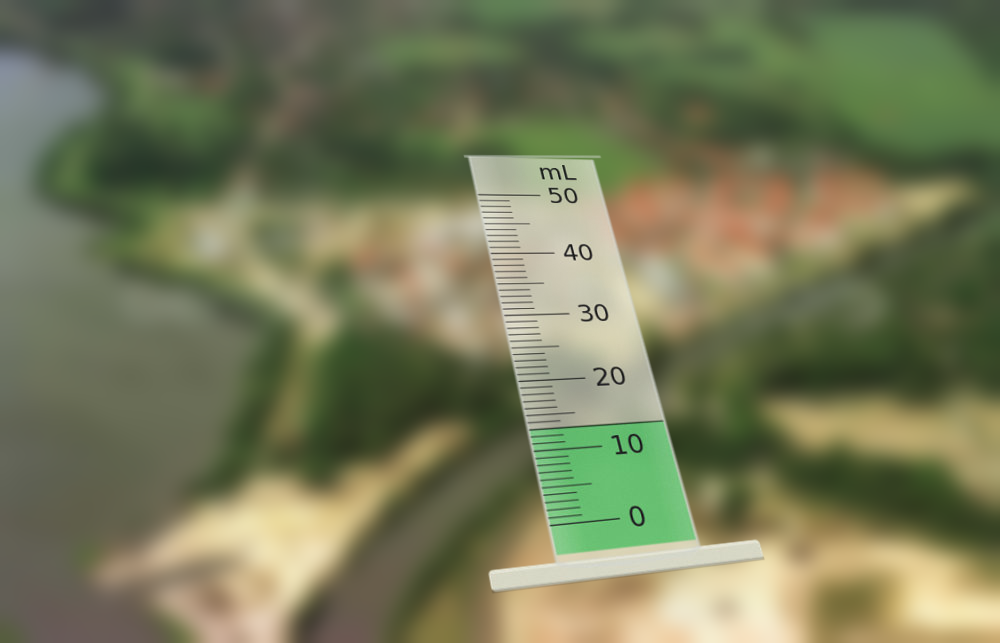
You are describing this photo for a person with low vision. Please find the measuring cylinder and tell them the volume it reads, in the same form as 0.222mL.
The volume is 13mL
